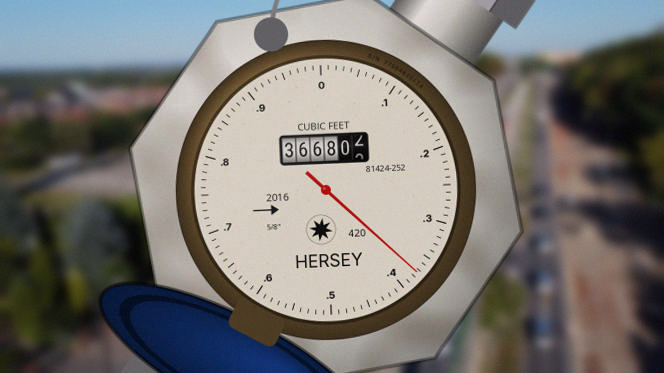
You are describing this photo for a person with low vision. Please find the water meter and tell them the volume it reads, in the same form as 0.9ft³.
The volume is 366802.37ft³
